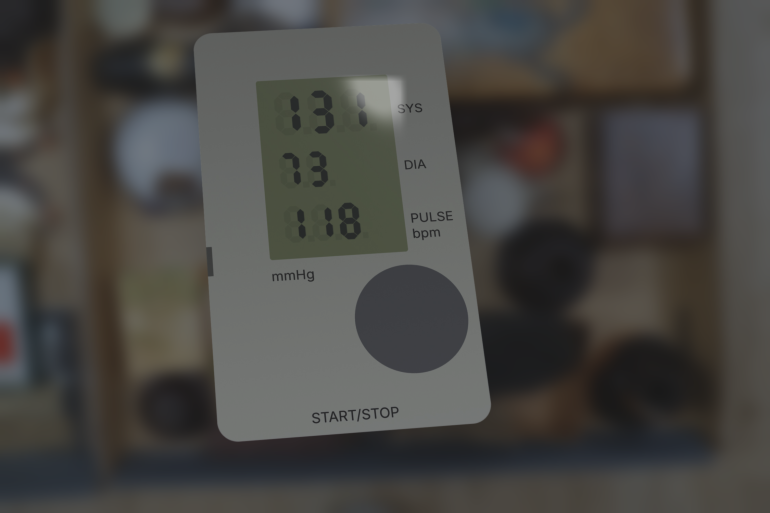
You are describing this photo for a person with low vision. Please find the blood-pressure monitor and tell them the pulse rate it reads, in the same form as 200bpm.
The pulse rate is 118bpm
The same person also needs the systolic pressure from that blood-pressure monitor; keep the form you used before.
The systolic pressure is 131mmHg
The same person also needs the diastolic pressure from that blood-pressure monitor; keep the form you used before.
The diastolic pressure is 73mmHg
